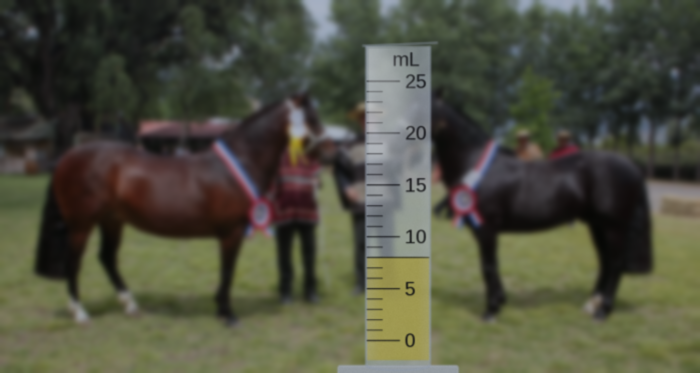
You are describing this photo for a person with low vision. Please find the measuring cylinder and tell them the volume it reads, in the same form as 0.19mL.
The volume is 8mL
